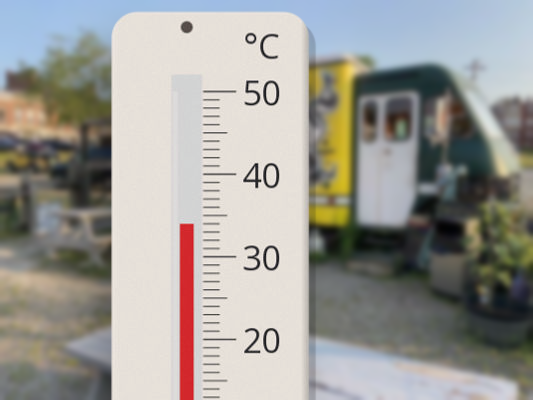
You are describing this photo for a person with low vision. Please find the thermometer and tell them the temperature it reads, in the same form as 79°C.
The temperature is 34°C
